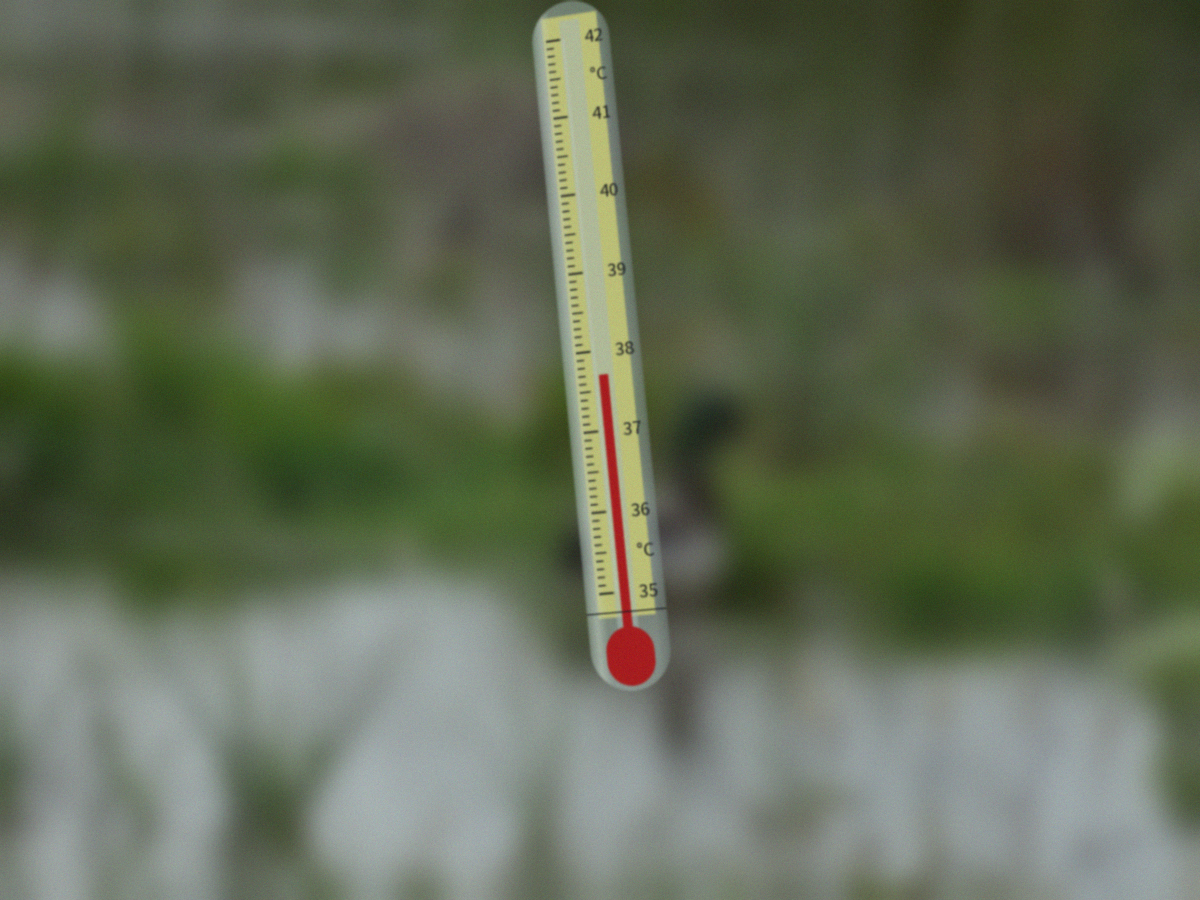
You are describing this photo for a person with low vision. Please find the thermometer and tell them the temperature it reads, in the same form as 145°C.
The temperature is 37.7°C
